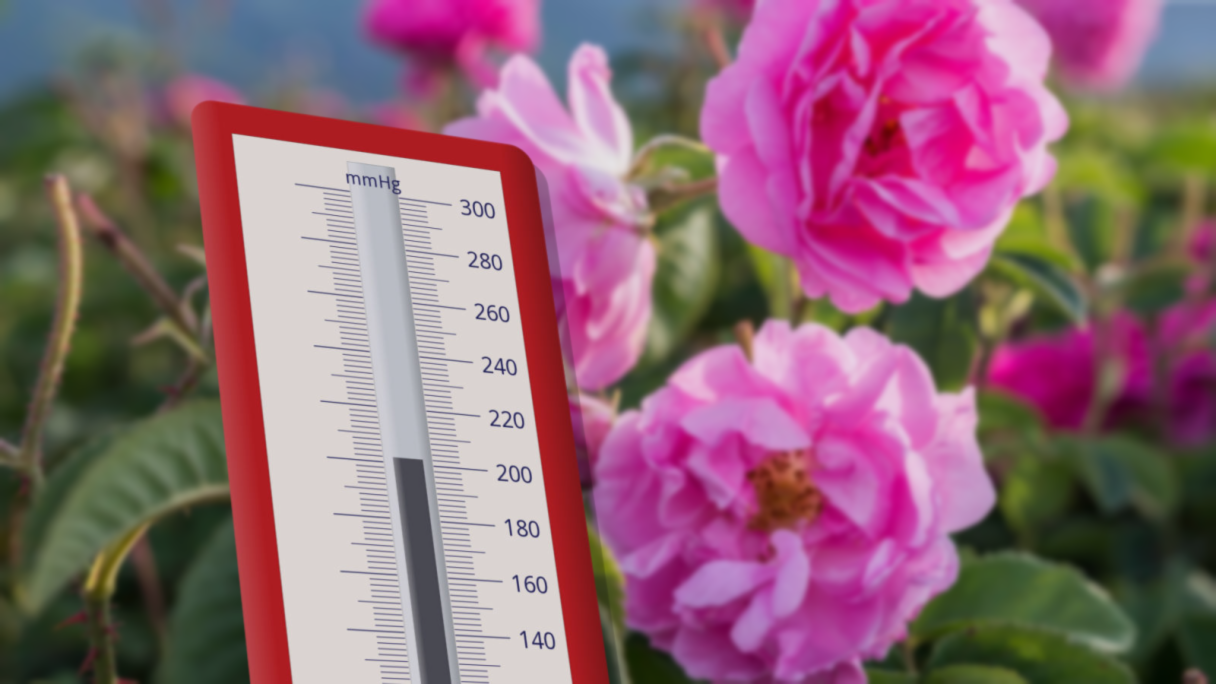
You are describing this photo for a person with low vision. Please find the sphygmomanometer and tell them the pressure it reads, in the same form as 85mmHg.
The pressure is 202mmHg
